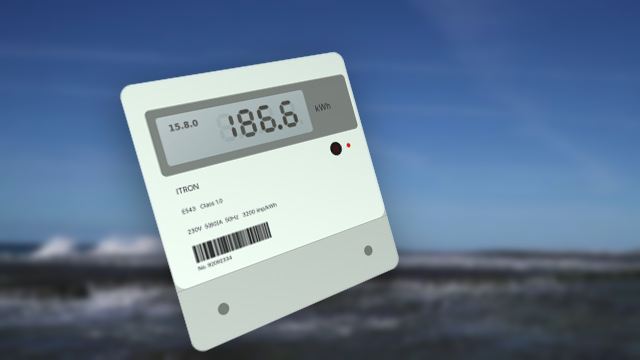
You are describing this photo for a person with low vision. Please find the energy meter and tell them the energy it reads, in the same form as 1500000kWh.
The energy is 186.6kWh
